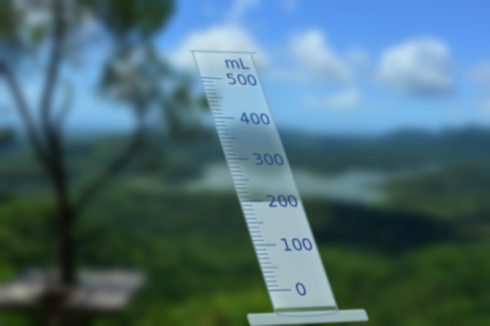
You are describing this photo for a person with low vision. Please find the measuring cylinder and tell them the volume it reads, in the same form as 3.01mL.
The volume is 200mL
